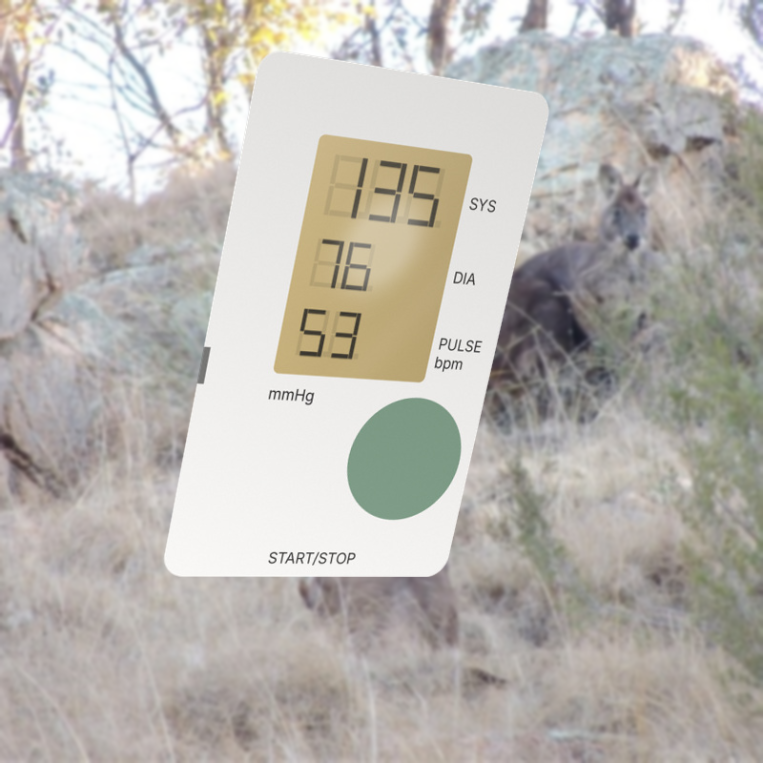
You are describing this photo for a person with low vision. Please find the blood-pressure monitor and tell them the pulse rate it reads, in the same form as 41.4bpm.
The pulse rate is 53bpm
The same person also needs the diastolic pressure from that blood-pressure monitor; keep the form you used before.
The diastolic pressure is 76mmHg
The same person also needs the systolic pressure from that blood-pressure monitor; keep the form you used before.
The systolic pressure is 135mmHg
